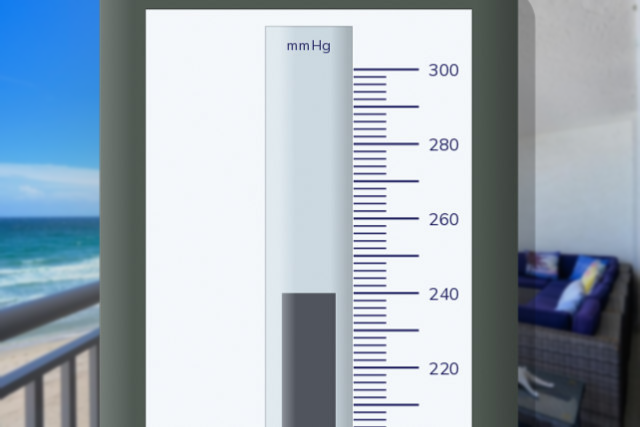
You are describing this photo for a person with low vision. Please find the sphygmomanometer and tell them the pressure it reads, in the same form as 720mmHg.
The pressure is 240mmHg
